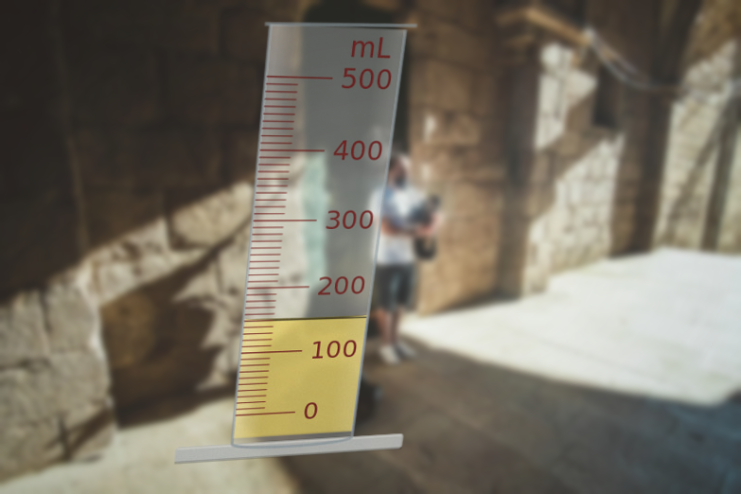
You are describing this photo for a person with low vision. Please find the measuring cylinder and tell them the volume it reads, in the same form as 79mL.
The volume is 150mL
